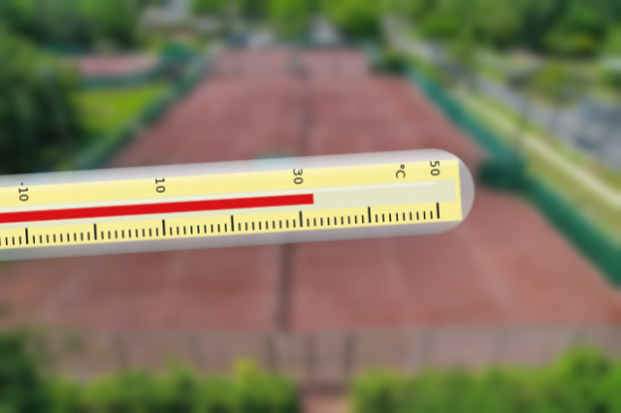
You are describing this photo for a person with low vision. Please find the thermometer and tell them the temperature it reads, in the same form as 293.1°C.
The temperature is 32°C
